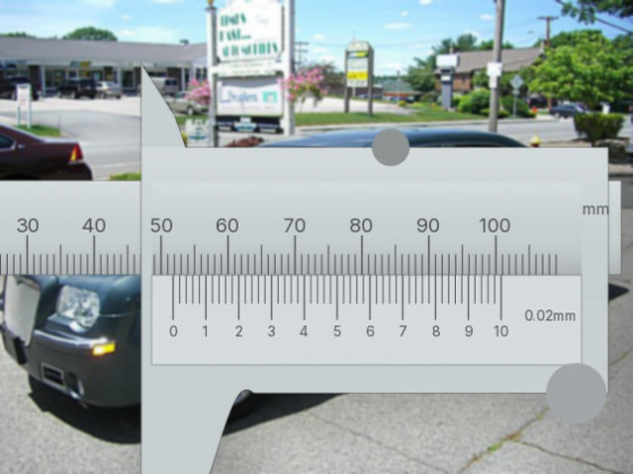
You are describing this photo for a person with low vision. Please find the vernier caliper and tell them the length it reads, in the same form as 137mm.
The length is 51.8mm
